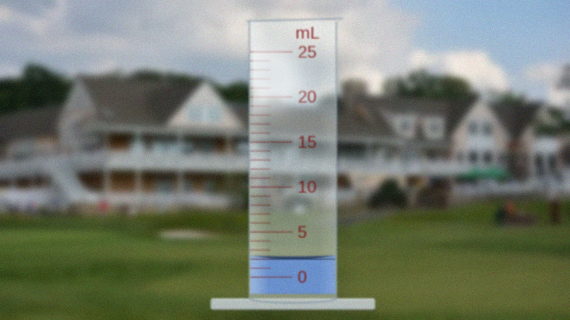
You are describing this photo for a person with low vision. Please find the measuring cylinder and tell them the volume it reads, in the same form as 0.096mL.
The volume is 2mL
